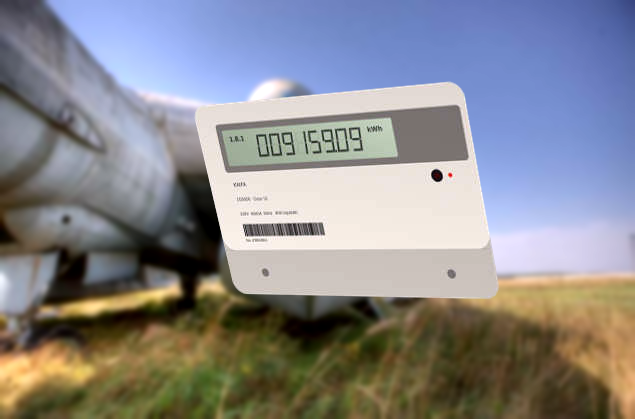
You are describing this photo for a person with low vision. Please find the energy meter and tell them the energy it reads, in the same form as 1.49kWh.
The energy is 9159.09kWh
